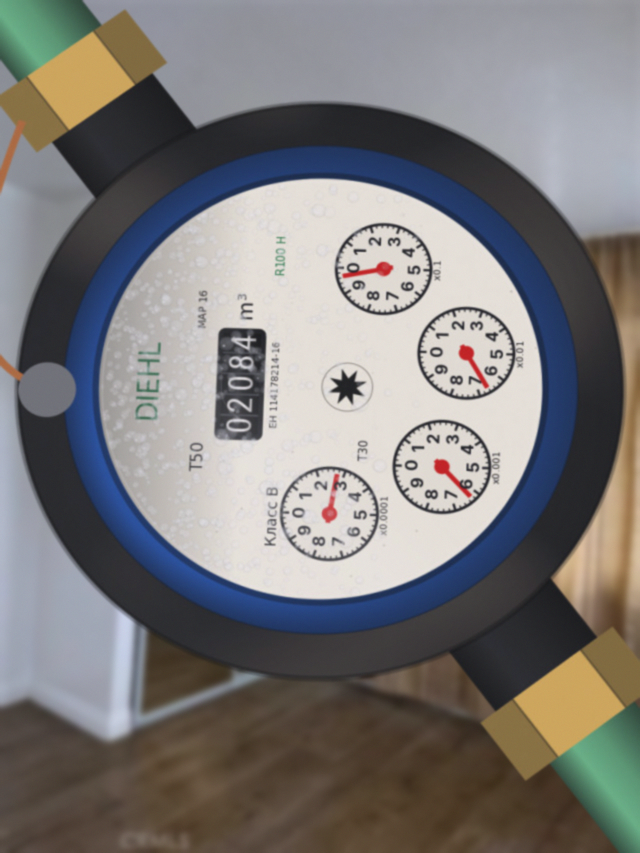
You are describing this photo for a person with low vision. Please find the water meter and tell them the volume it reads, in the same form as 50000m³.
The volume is 2083.9662m³
